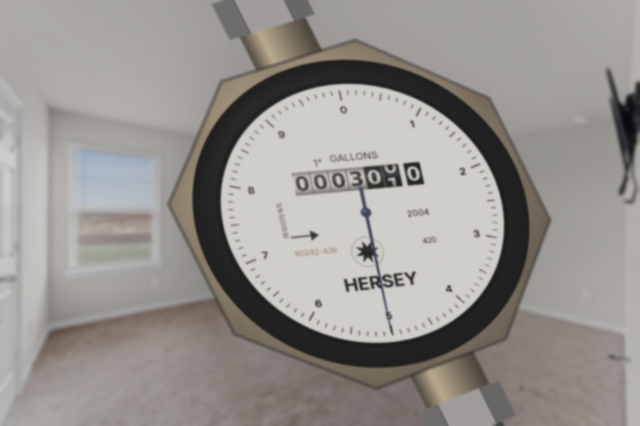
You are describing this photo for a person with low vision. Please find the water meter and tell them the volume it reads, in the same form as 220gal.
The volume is 3005.0gal
